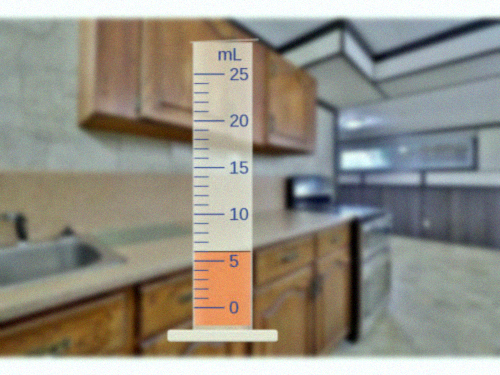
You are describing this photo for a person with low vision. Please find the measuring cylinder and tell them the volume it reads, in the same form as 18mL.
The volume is 6mL
